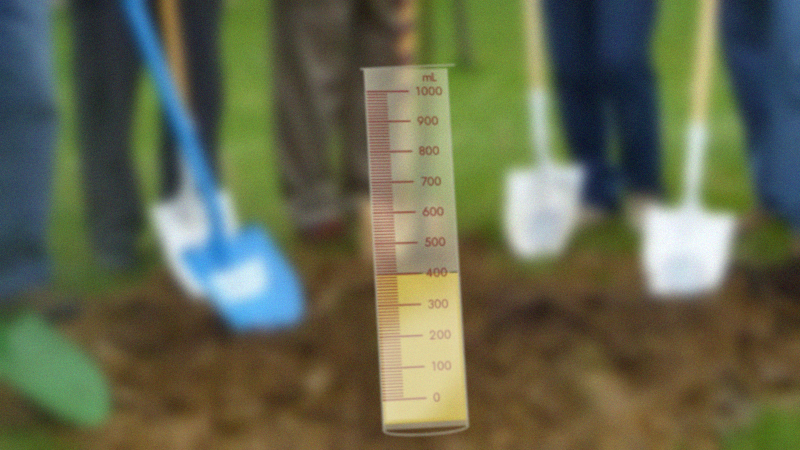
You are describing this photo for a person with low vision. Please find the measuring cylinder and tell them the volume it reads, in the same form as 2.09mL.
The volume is 400mL
